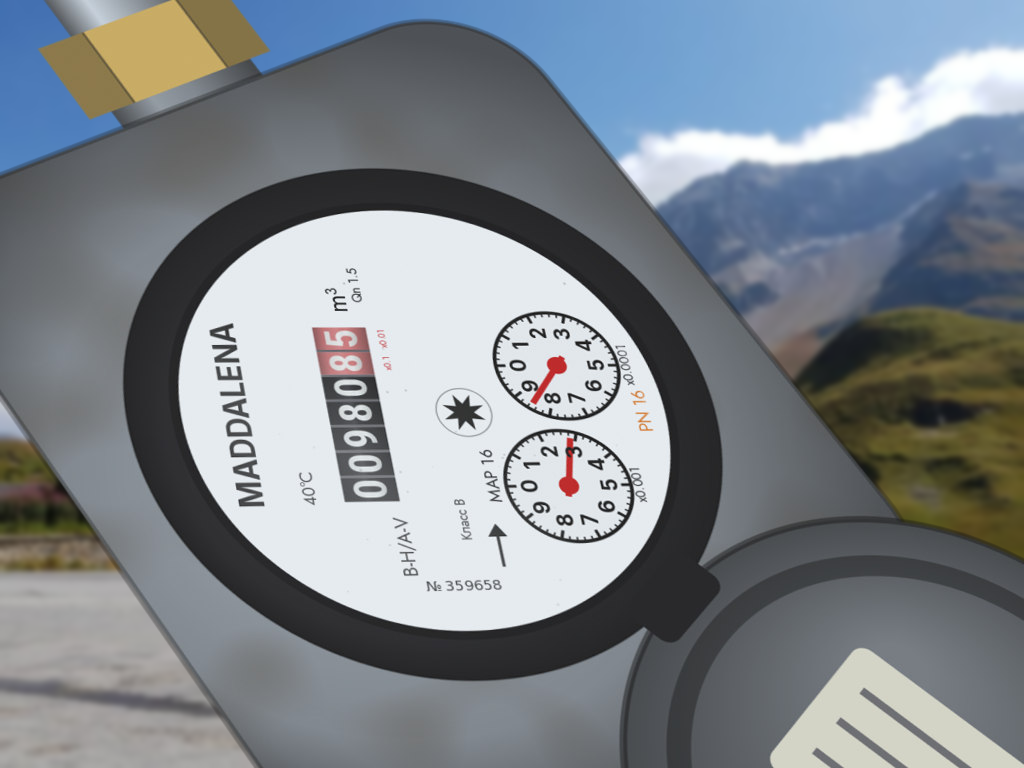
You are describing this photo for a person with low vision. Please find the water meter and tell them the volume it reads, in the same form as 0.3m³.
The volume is 980.8528m³
